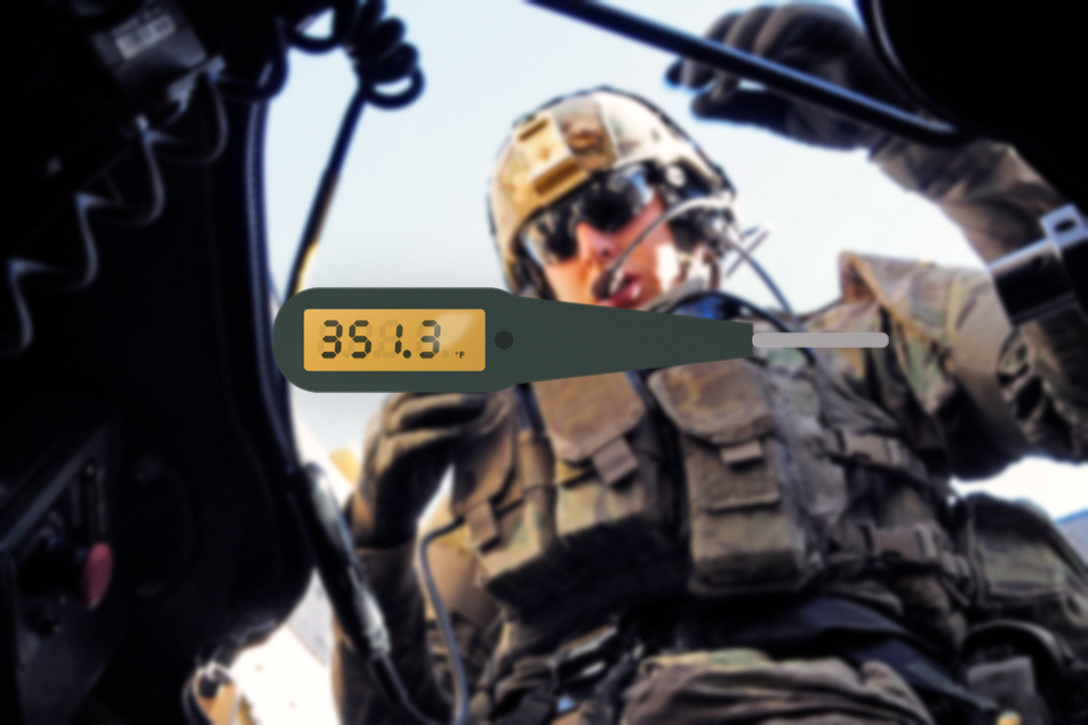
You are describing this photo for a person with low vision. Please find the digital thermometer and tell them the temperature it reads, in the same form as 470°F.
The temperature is 351.3°F
